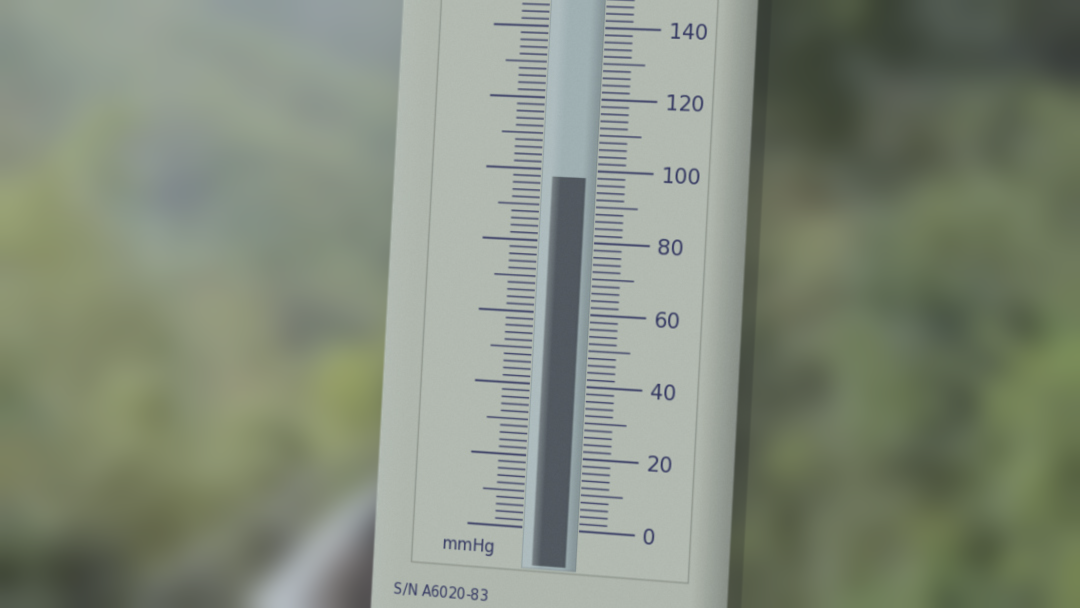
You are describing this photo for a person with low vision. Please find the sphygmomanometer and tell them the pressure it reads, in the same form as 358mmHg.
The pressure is 98mmHg
